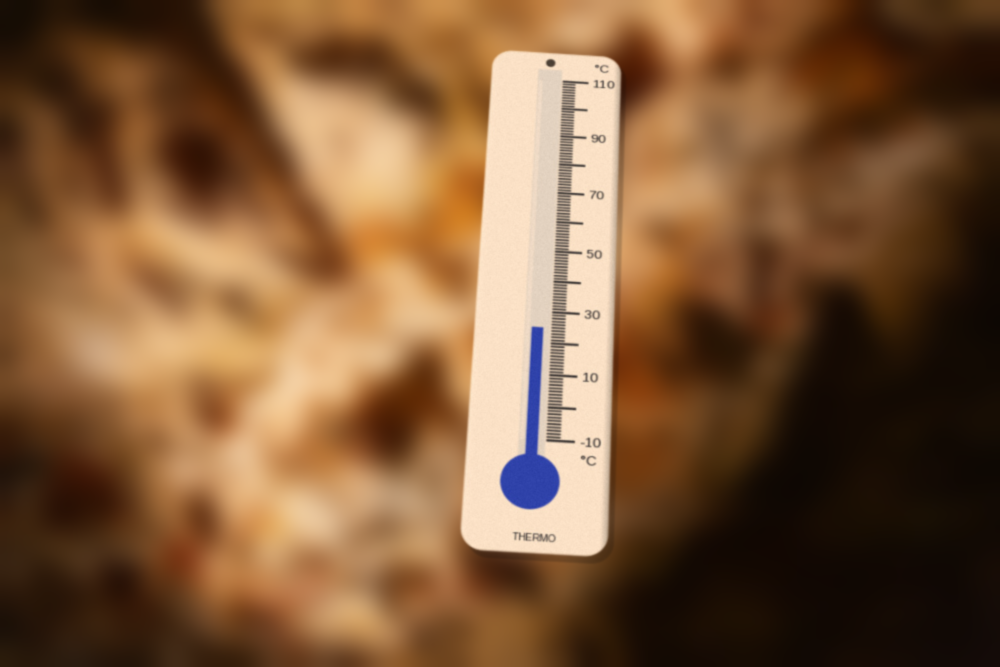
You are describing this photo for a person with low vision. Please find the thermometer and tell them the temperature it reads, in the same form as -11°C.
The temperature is 25°C
